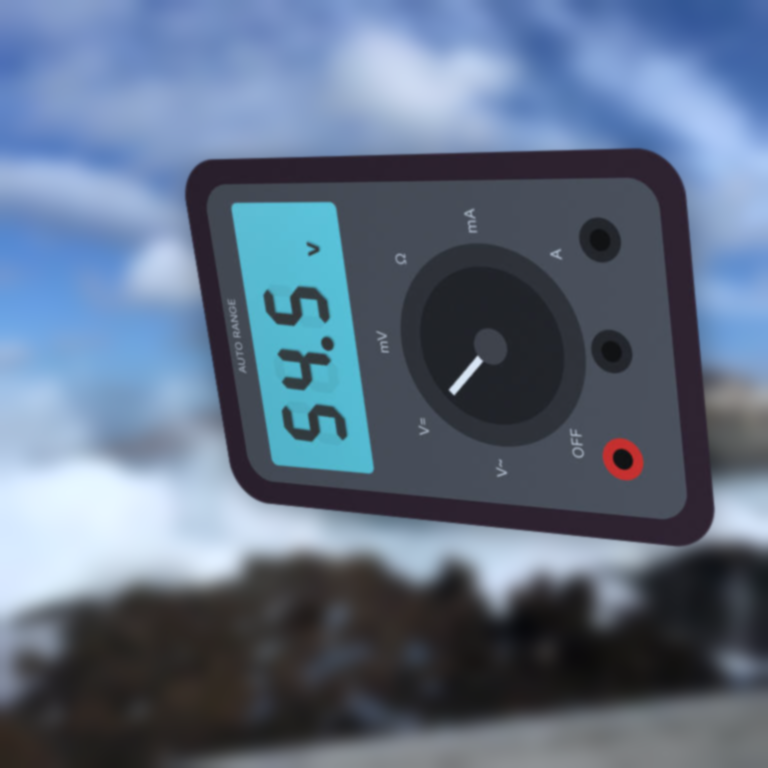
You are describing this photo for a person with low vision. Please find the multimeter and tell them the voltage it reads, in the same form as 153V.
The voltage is 54.5V
